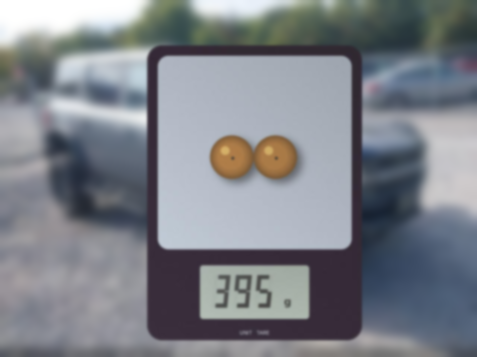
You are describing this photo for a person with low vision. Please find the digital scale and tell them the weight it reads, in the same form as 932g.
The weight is 395g
